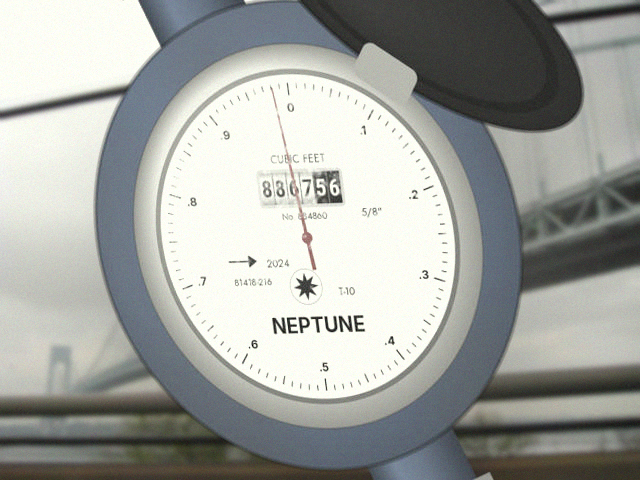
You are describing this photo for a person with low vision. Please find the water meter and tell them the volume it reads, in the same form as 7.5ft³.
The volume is 886755.98ft³
